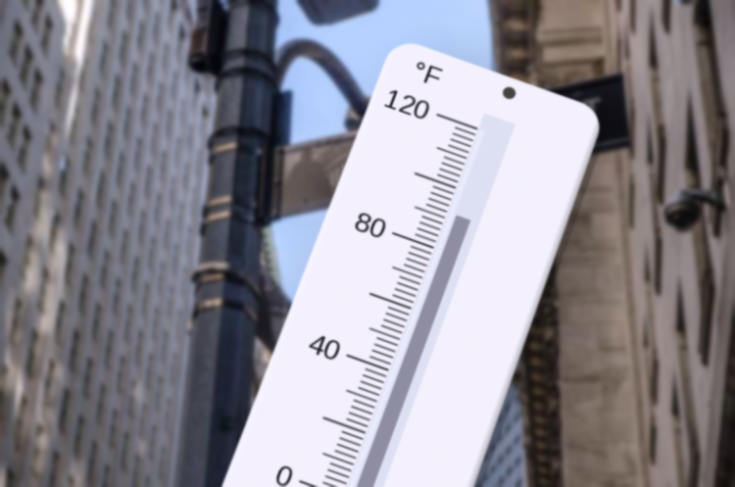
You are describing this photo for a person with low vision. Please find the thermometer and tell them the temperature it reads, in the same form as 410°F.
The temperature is 92°F
